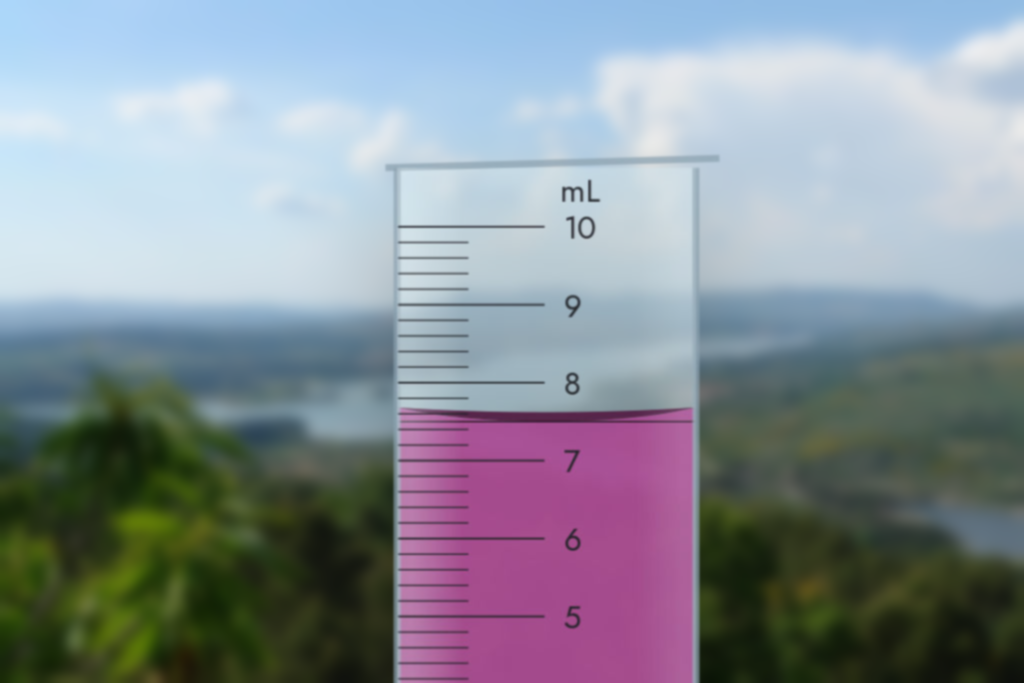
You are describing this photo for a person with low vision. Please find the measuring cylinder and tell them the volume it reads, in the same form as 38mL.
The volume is 7.5mL
